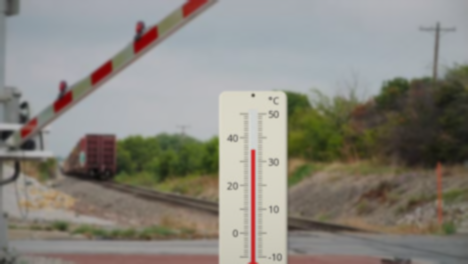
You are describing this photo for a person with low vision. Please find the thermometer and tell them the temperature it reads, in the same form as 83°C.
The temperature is 35°C
